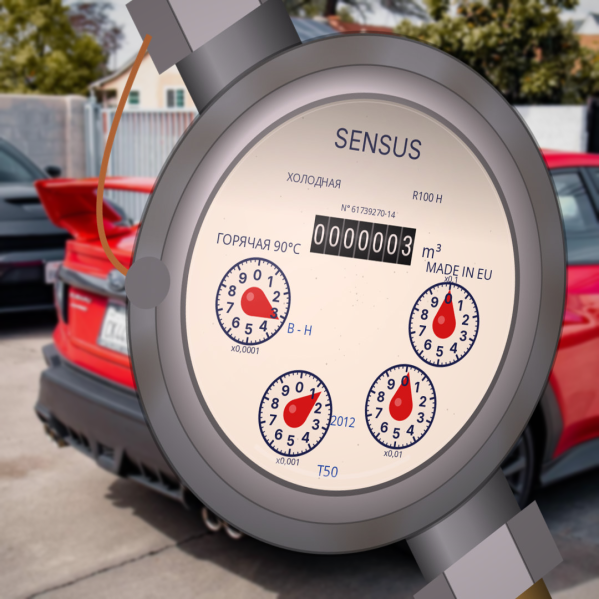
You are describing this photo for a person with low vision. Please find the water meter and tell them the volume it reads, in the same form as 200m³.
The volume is 3.0013m³
